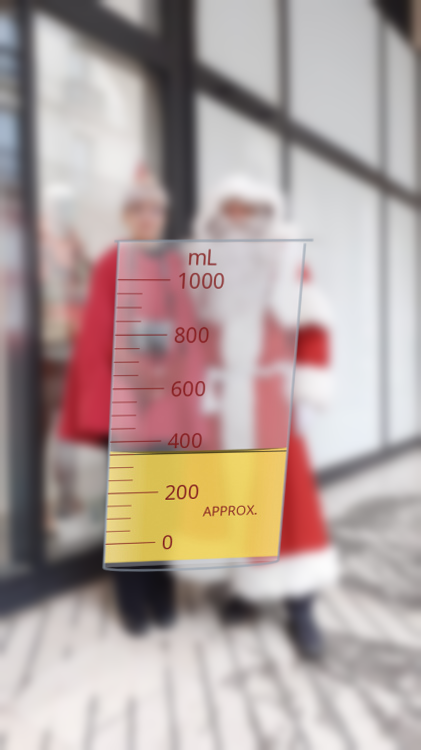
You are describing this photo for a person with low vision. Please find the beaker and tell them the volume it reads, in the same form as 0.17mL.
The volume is 350mL
